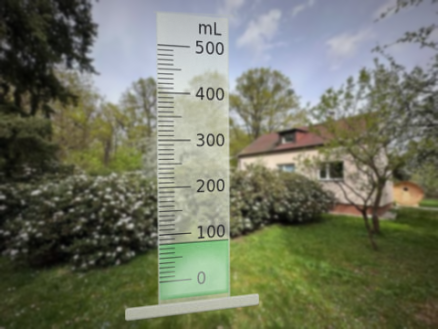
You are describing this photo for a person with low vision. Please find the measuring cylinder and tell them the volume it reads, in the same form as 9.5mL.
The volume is 80mL
